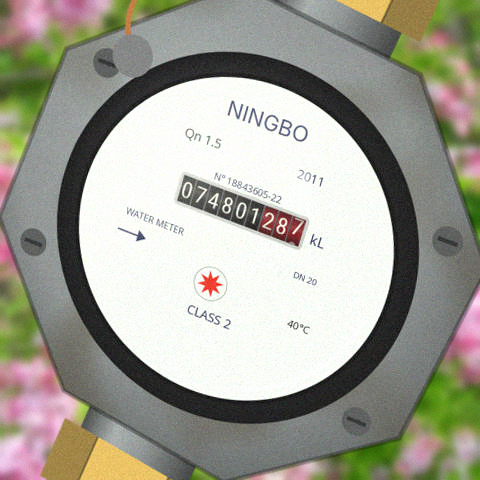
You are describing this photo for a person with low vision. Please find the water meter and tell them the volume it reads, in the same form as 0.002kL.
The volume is 74801.287kL
